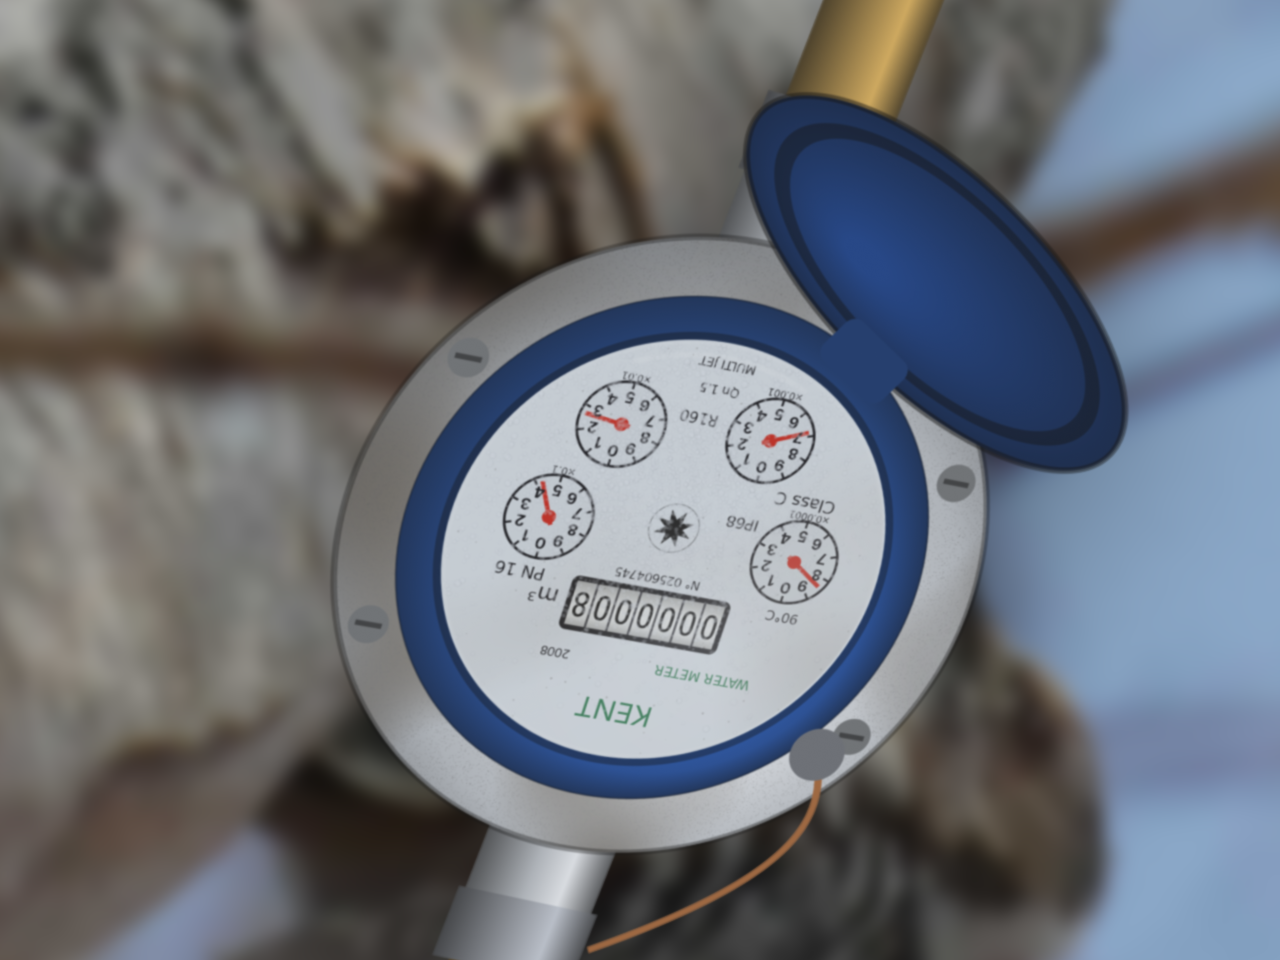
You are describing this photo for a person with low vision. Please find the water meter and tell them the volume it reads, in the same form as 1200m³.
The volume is 8.4268m³
